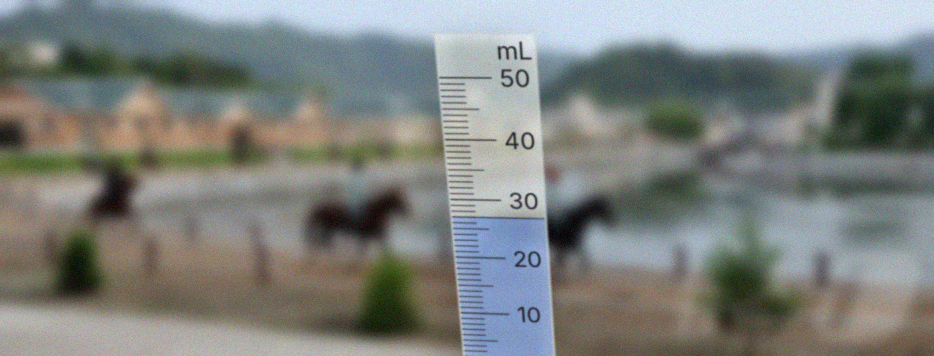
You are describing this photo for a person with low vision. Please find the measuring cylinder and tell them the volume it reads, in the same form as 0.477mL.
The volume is 27mL
